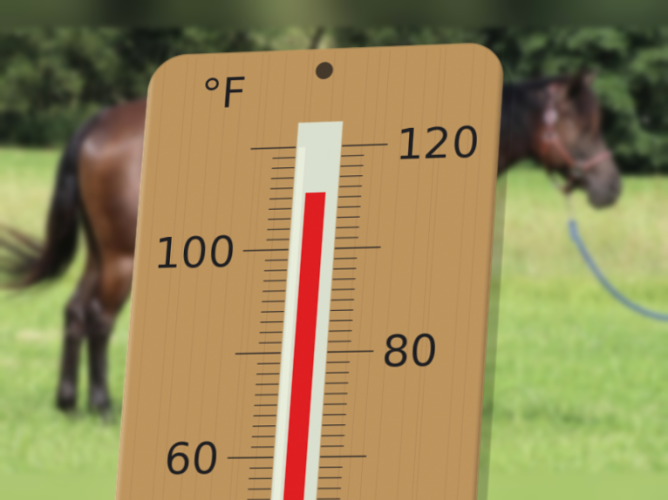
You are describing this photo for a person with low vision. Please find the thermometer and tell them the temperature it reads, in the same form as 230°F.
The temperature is 111°F
